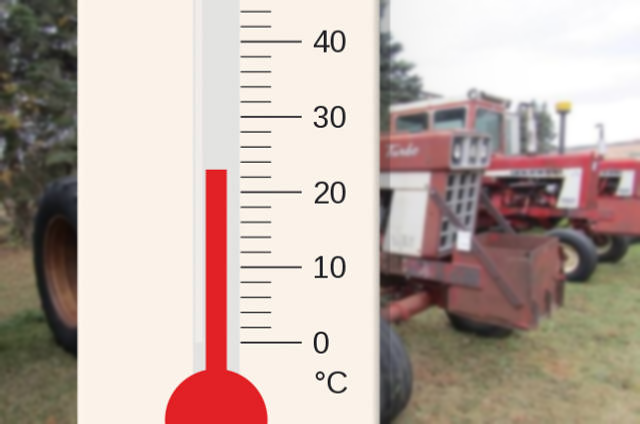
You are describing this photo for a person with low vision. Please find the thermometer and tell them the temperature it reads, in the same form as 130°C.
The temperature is 23°C
